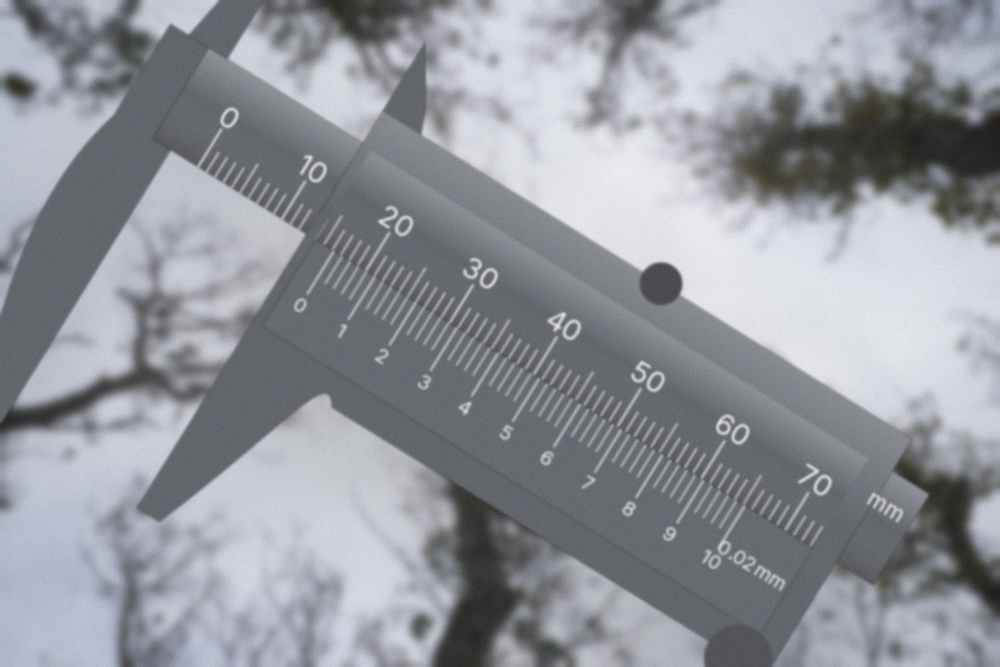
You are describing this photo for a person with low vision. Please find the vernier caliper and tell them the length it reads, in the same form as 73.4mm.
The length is 16.2mm
